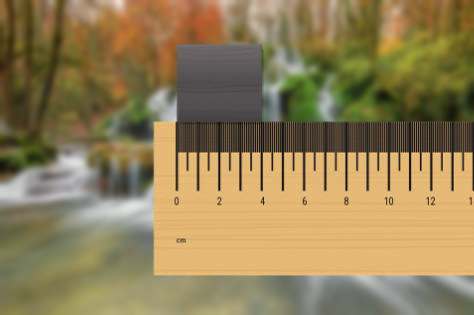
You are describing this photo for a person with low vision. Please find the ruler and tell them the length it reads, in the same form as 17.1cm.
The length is 4cm
